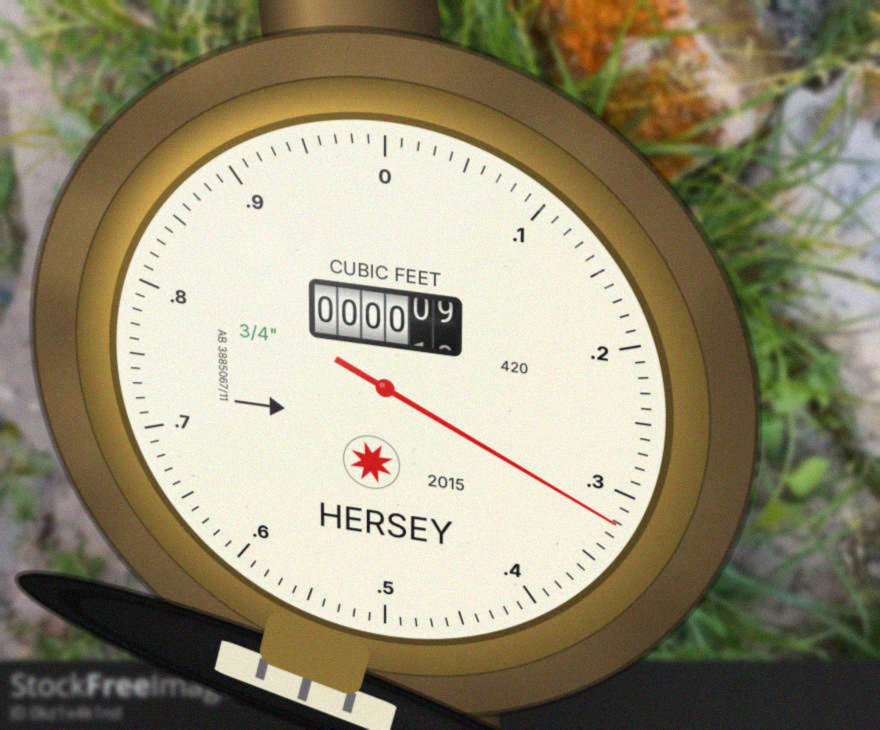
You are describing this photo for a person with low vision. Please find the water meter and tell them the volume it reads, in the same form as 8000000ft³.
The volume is 9.32ft³
